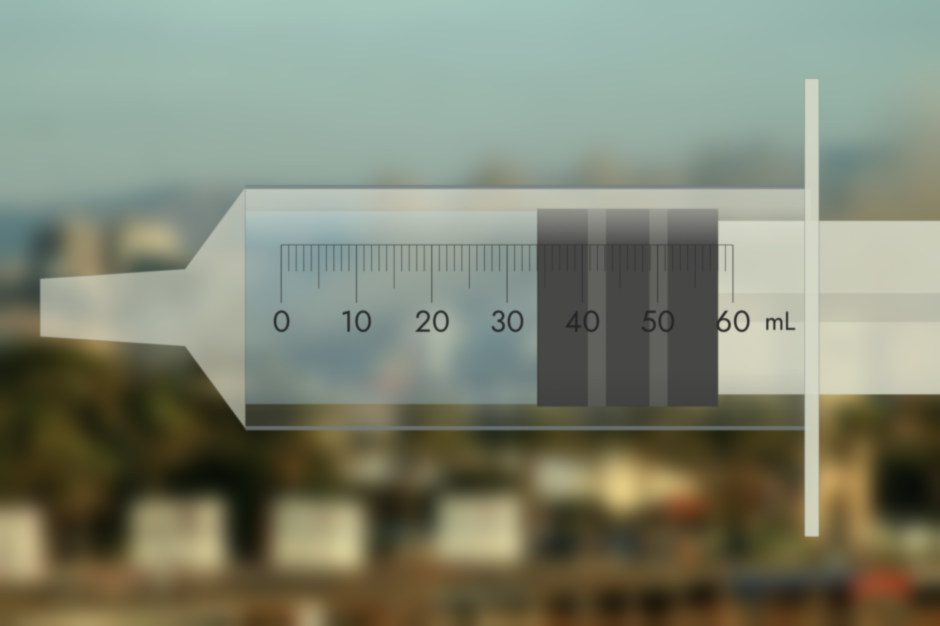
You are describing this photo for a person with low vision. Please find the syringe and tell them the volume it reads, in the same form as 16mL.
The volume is 34mL
